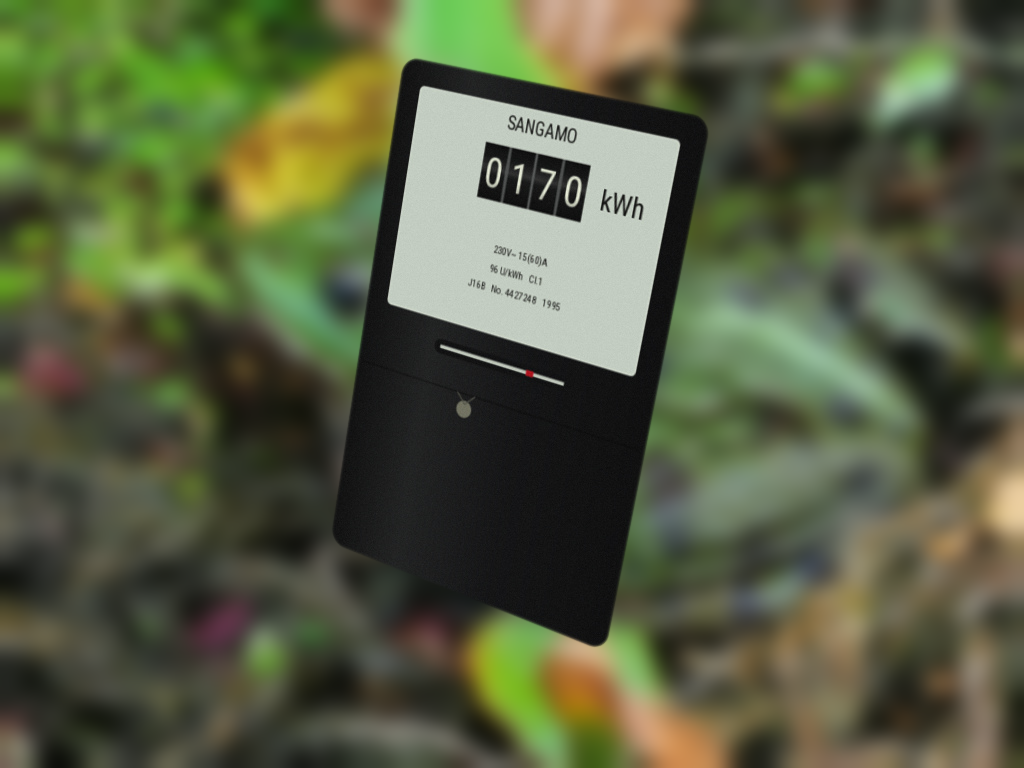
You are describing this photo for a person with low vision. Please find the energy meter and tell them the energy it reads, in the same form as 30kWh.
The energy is 170kWh
